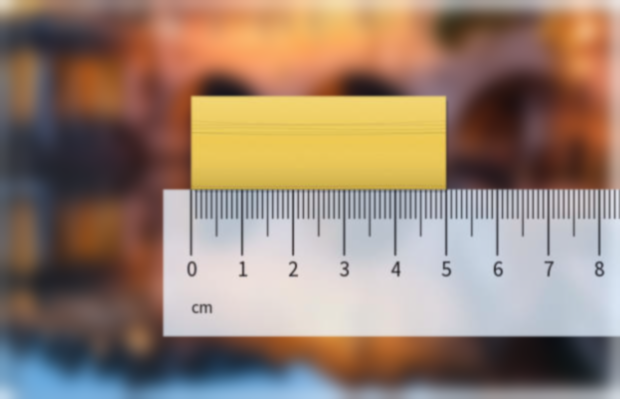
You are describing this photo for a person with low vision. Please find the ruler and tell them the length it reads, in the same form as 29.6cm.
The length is 5cm
